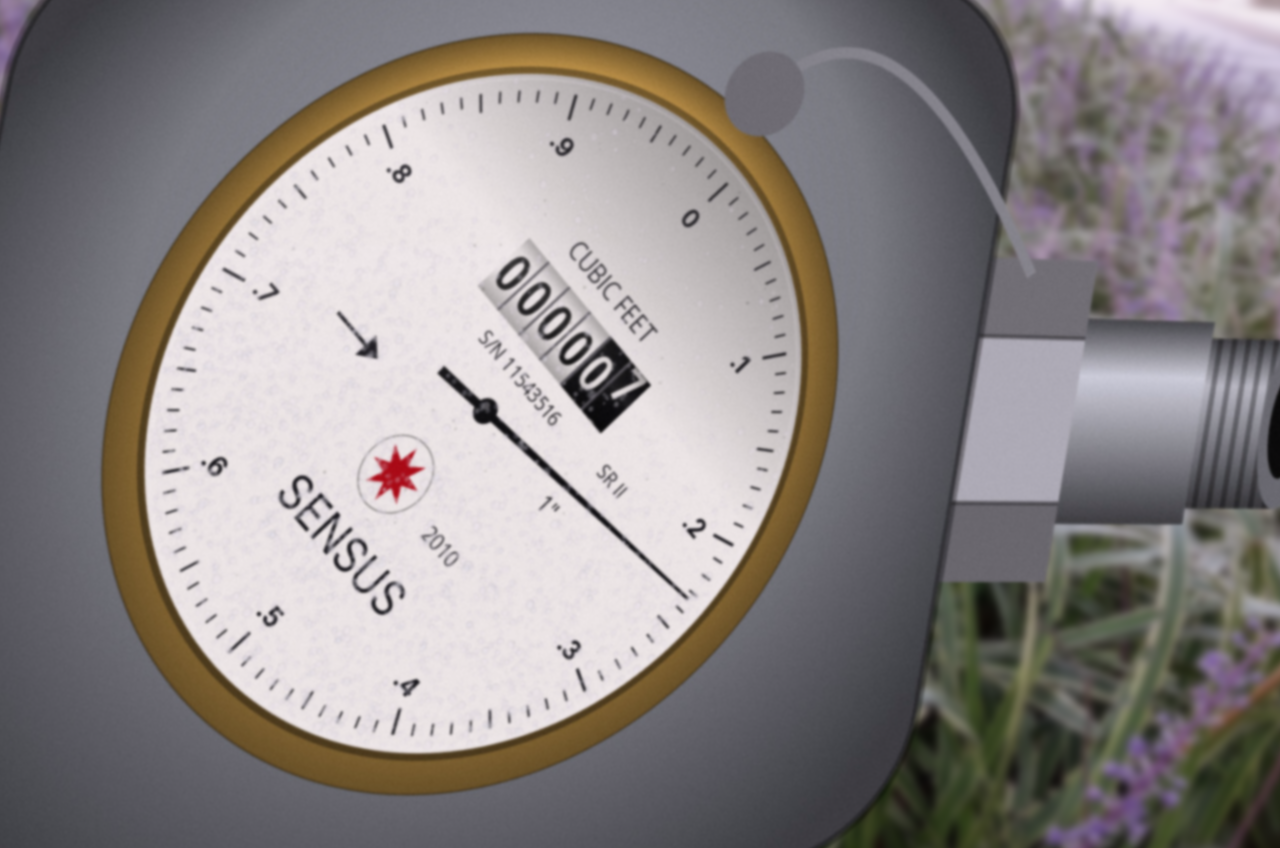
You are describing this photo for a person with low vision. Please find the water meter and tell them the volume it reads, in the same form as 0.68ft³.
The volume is 7.23ft³
